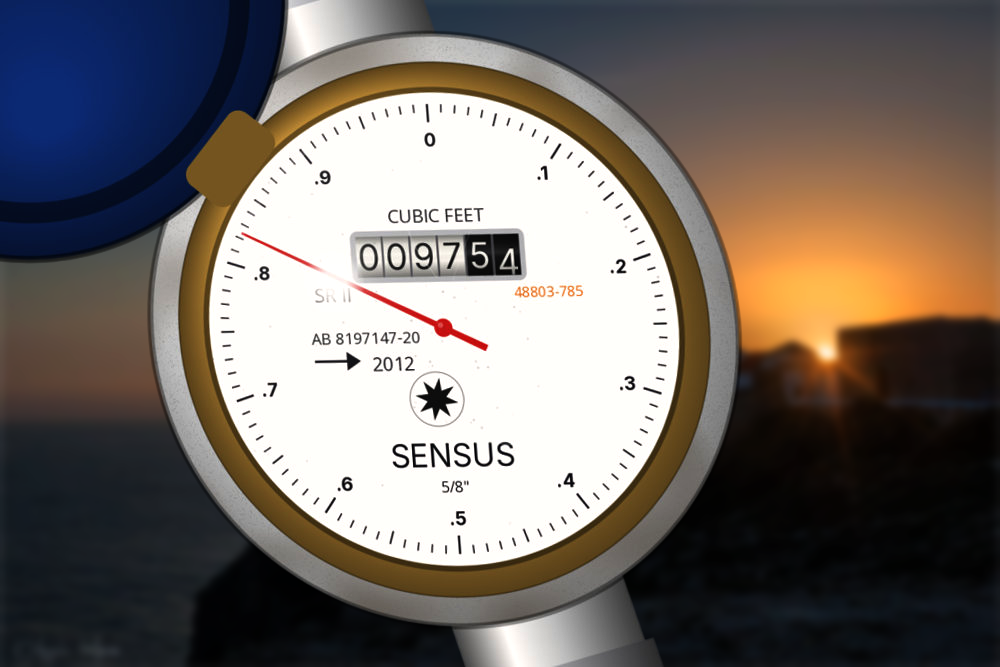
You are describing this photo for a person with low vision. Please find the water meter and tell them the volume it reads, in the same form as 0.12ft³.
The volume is 9753.82ft³
